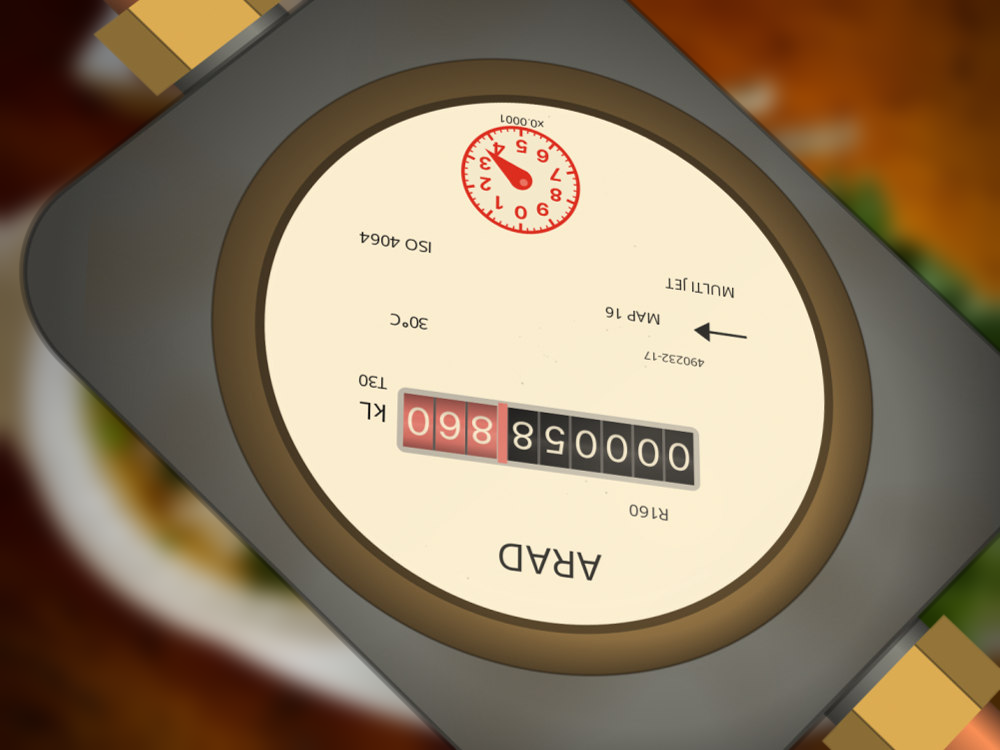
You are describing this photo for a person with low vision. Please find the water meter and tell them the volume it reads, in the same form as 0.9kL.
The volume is 58.8603kL
